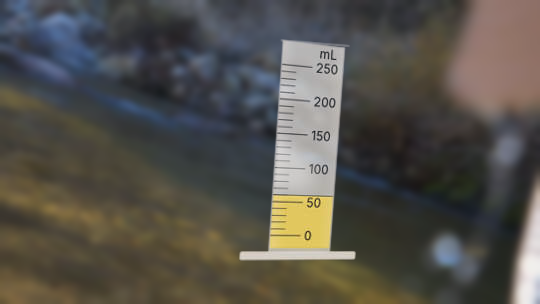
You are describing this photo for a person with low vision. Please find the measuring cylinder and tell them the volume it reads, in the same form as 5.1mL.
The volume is 60mL
